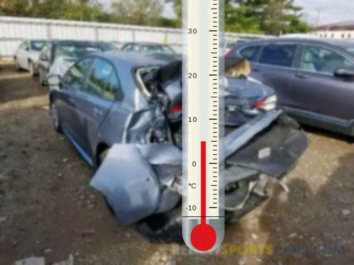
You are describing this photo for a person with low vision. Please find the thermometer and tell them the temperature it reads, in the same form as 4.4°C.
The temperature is 5°C
